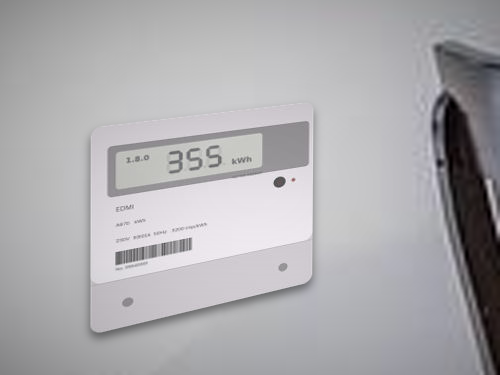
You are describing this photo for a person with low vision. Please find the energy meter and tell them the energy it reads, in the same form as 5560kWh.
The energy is 355kWh
